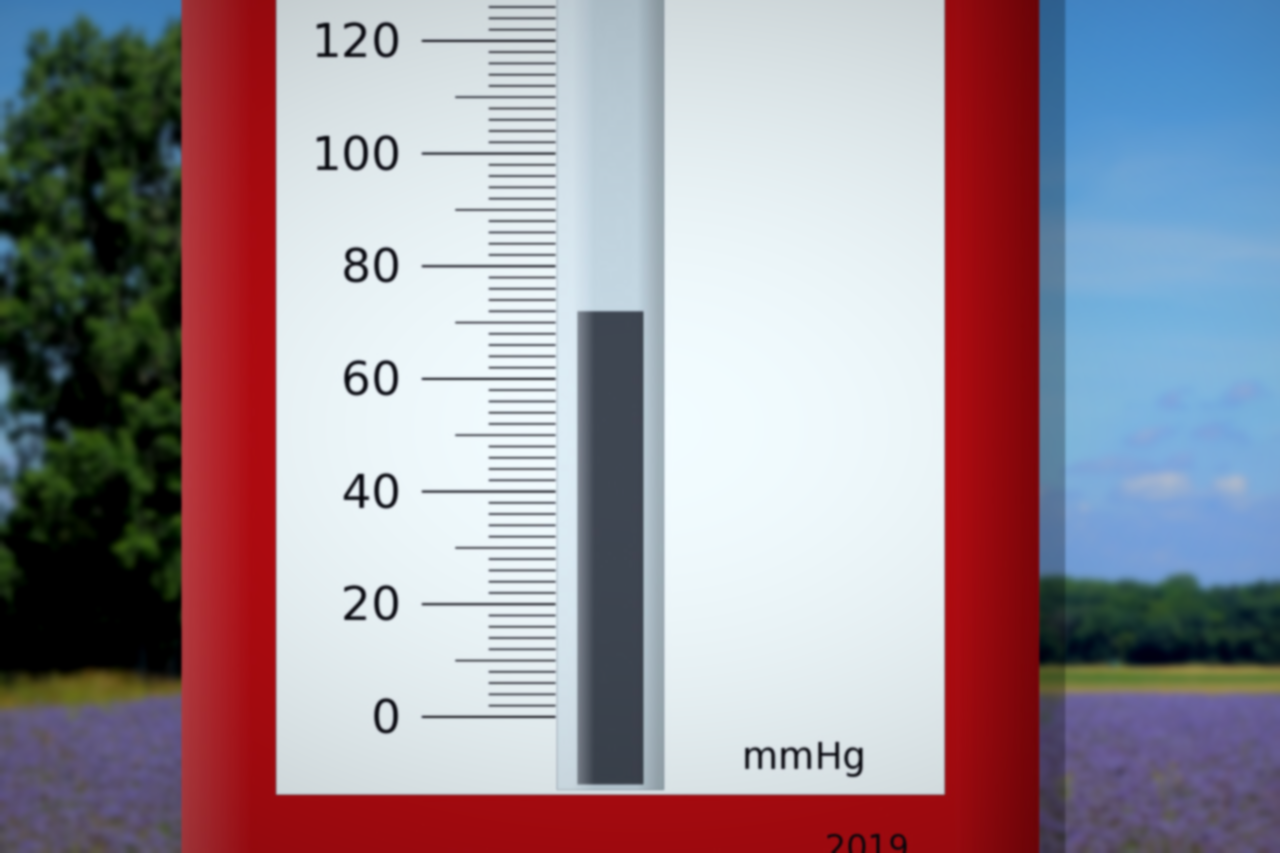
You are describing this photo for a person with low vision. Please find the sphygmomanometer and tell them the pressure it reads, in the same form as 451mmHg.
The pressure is 72mmHg
